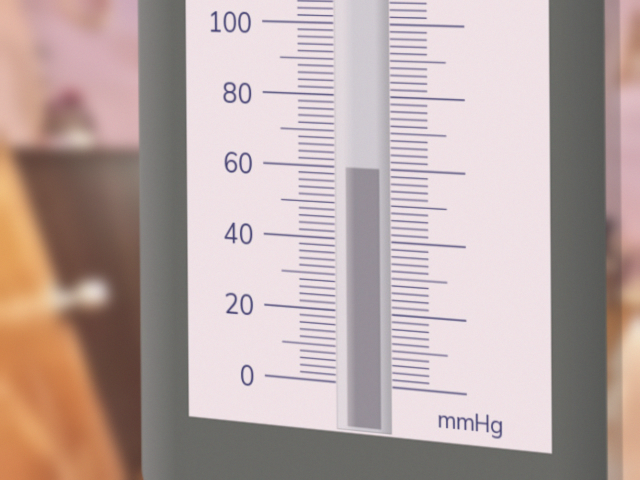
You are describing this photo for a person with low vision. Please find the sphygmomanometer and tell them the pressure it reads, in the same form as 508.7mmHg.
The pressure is 60mmHg
